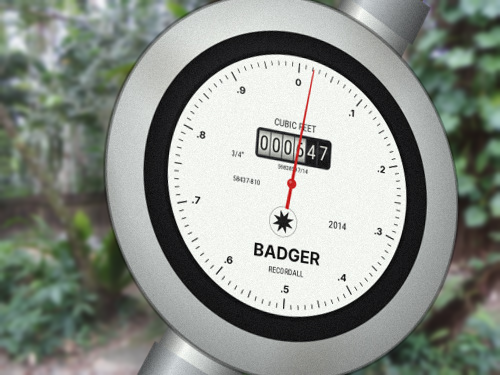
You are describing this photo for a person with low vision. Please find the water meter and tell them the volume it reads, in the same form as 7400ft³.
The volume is 647.02ft³
